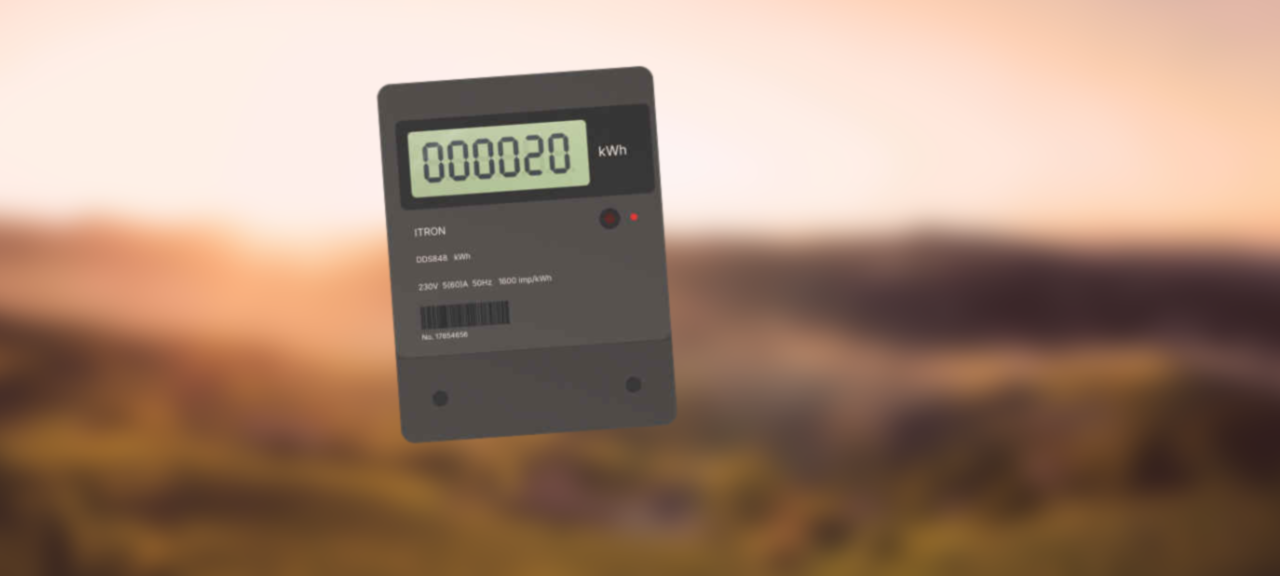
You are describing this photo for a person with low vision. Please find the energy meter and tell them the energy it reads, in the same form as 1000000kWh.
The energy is 20kWh
